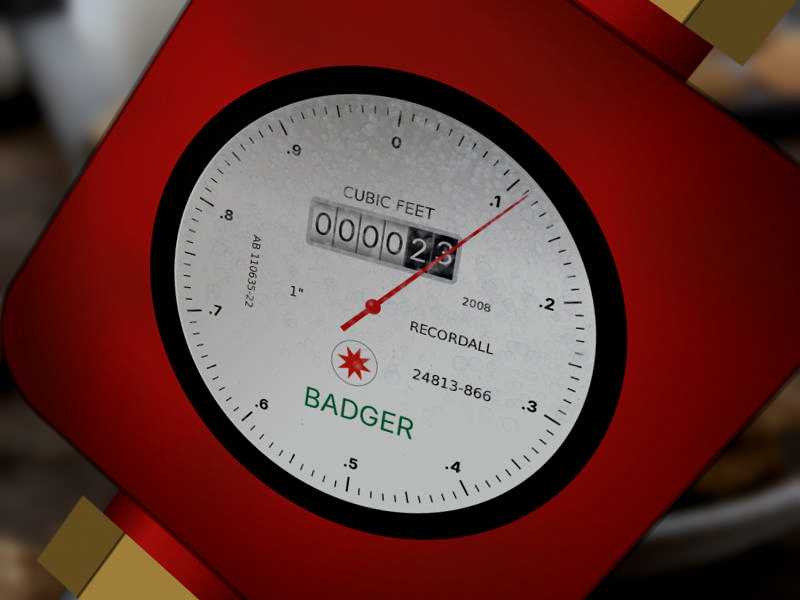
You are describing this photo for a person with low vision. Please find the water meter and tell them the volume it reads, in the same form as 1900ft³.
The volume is 23.11ft³
